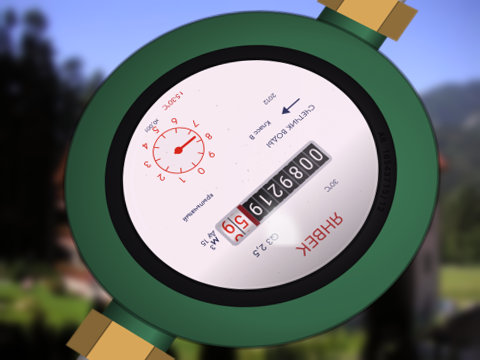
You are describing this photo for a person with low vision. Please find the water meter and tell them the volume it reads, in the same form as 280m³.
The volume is 89219.587m³
